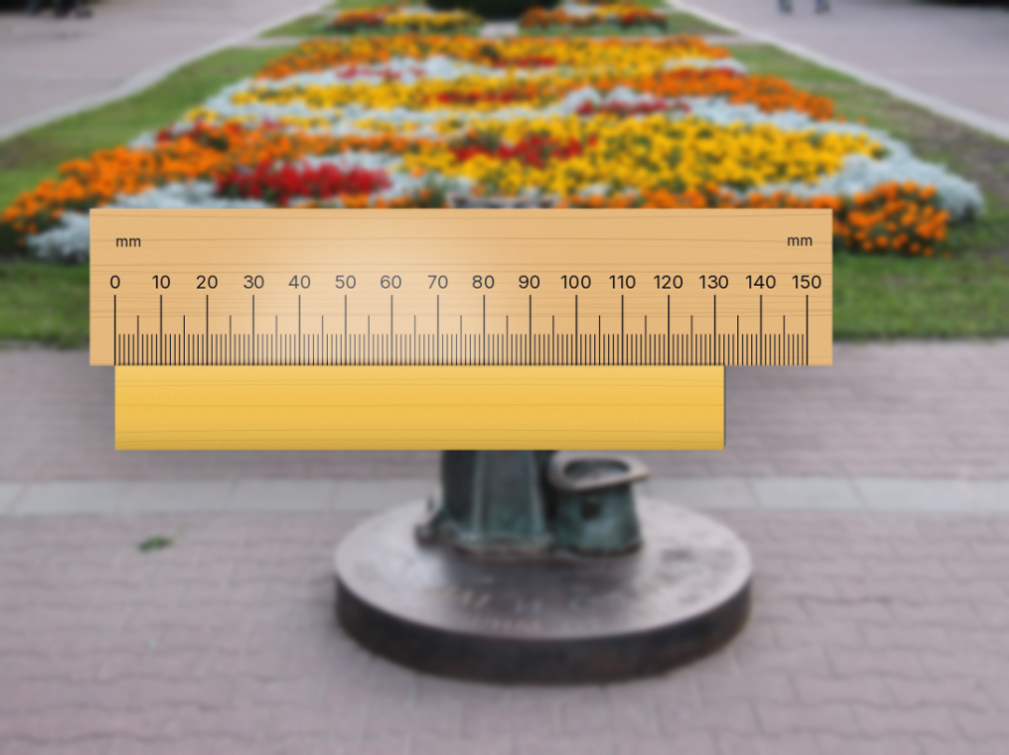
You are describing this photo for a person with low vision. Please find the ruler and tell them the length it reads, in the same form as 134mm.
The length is 132mm
